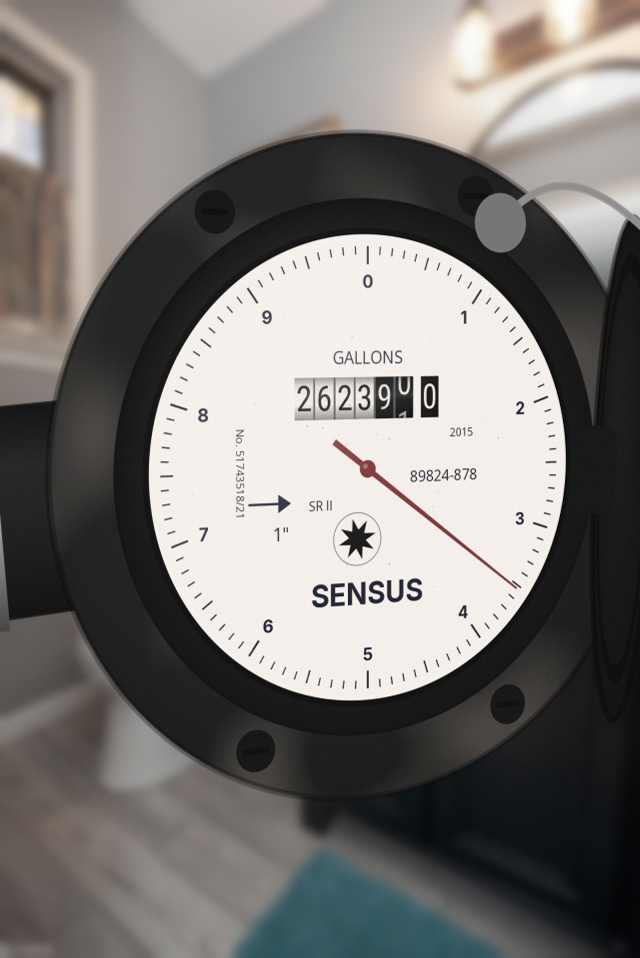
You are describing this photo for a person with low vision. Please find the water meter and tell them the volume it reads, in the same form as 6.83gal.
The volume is 2623903.5gal
